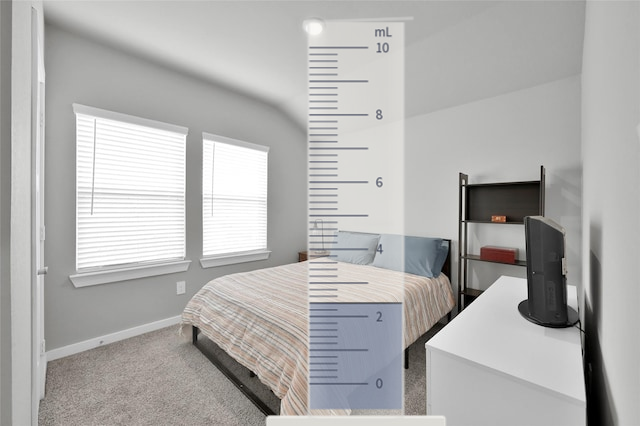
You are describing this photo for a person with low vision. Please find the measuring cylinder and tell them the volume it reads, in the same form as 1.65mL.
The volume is 2.4mL
